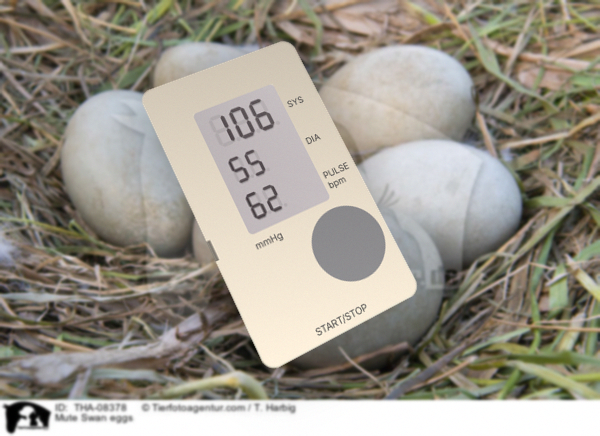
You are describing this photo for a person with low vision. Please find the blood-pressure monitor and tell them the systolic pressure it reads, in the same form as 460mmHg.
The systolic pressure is 106mmHg
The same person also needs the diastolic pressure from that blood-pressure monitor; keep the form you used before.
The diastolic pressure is 55mmHg
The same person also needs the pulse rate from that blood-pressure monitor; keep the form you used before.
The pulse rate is 62bpm
